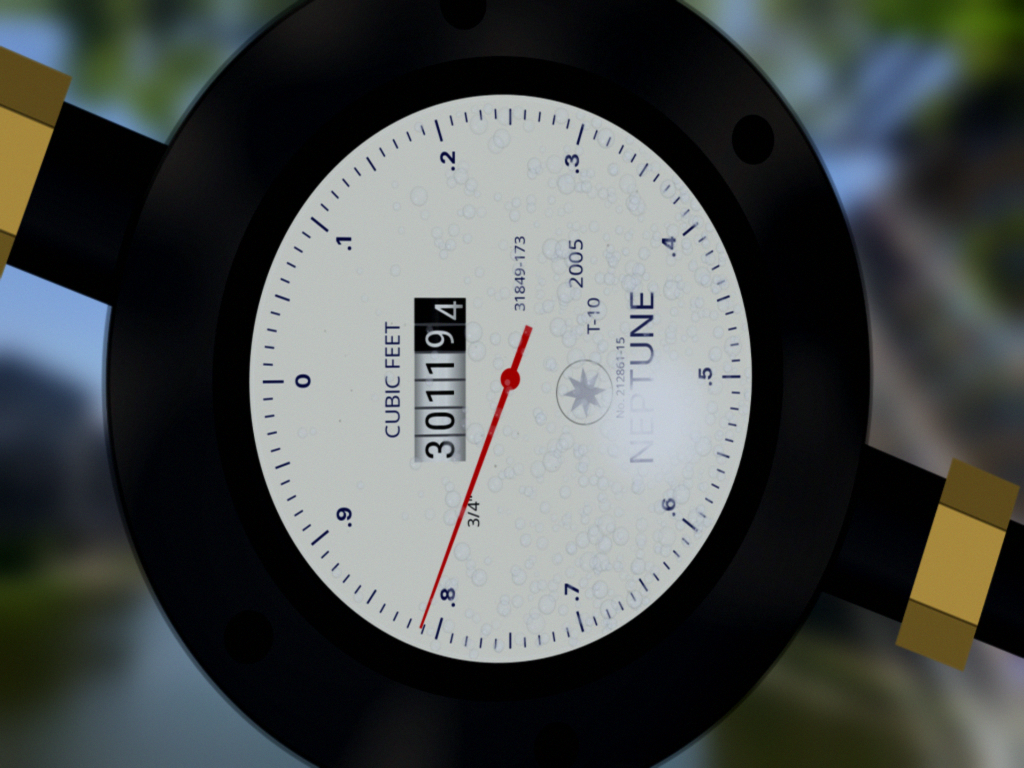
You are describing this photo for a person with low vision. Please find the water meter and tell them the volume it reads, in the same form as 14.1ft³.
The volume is 301193.81ft³
